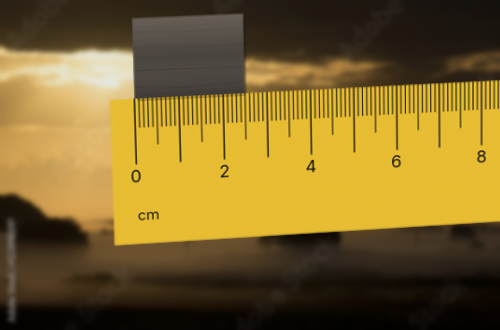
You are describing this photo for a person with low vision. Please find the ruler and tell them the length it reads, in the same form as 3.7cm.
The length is 2.5cm
